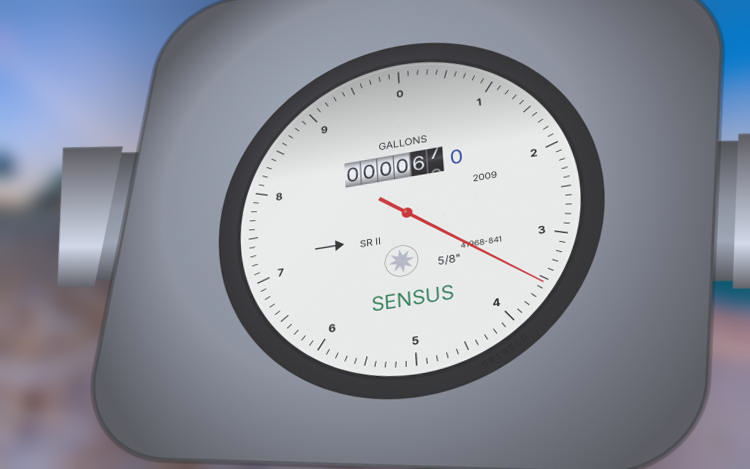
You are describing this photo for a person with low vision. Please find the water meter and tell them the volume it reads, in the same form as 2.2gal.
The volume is 673.5gal
